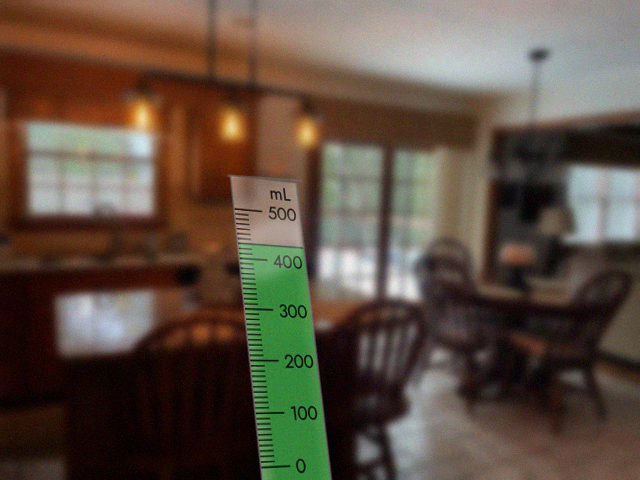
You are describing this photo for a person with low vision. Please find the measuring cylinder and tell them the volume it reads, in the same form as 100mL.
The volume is 430mL
